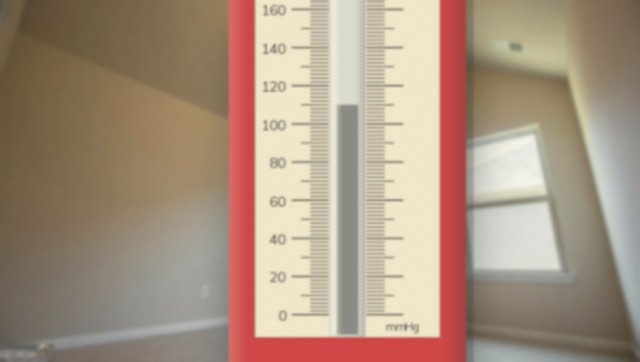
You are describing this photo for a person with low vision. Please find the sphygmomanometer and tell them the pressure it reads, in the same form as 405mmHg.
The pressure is 110mmHg
